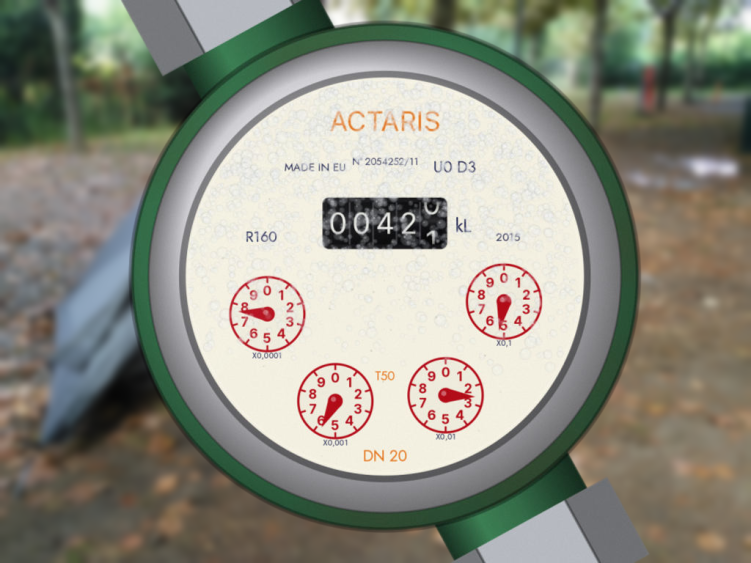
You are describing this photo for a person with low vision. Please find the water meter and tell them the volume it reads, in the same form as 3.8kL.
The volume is 420.5257kL
